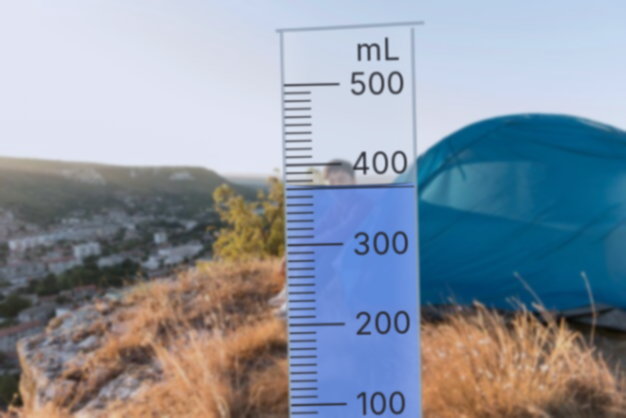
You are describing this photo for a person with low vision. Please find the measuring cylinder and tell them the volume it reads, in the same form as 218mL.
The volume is 370mL
